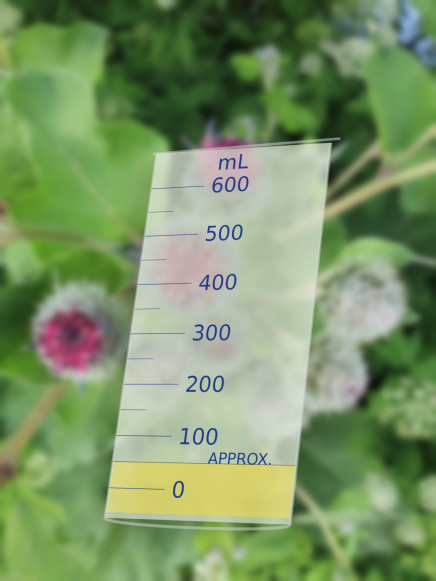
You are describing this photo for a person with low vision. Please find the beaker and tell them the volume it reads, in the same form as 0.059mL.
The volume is 50mL
